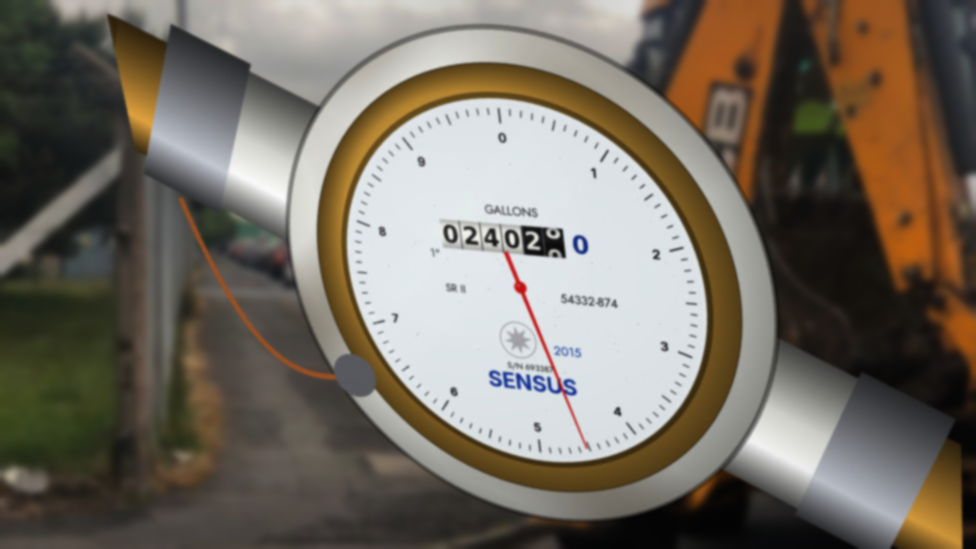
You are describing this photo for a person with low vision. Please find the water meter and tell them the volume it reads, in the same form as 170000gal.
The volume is 240284.5gal
